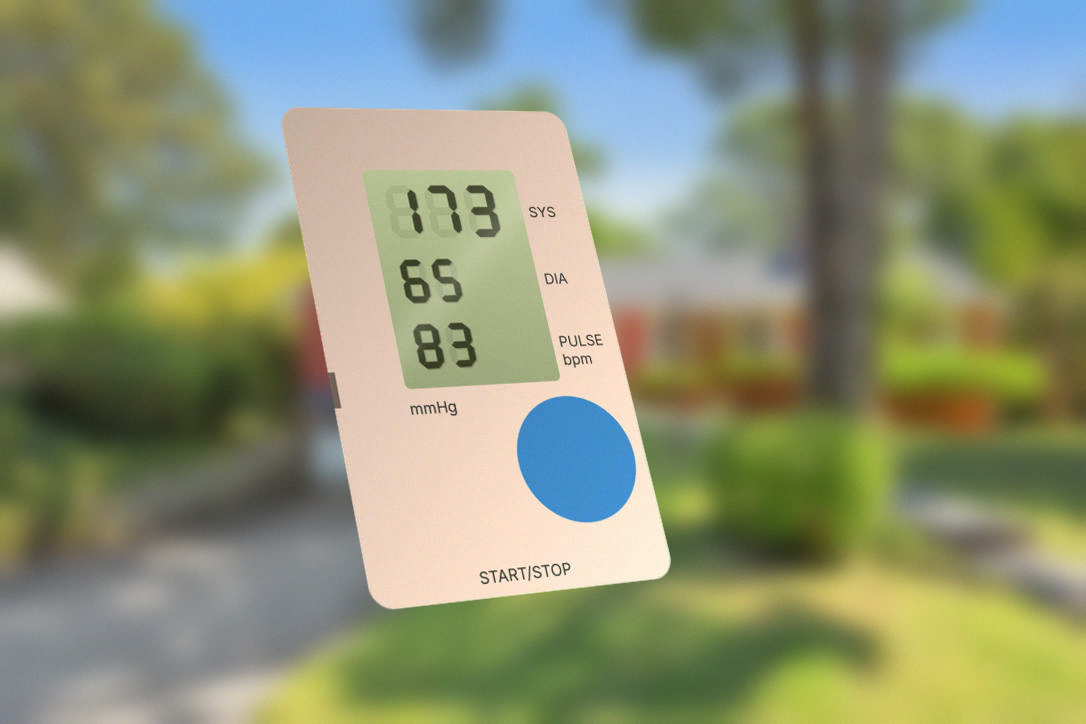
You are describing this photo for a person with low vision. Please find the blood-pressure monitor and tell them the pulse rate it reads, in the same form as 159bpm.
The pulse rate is 83bpm
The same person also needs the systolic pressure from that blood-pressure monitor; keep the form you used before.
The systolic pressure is 173mmHg
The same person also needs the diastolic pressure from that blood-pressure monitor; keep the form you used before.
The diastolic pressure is 65mmHg
